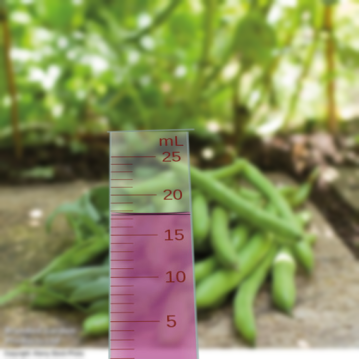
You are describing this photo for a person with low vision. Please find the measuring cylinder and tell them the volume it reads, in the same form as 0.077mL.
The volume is 17.5mL
